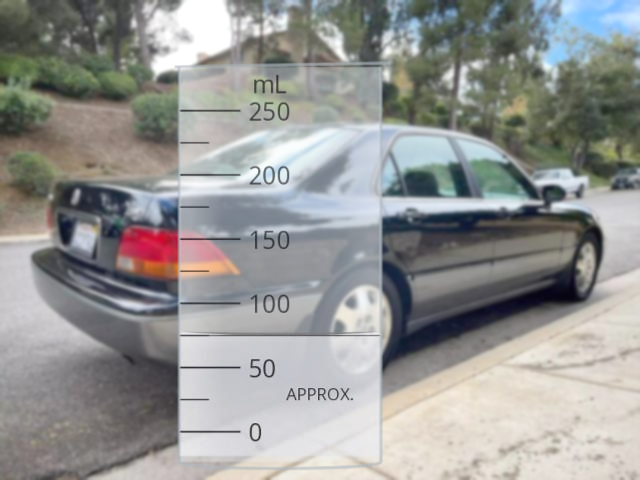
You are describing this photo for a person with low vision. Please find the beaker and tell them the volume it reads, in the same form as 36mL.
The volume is 75mL
